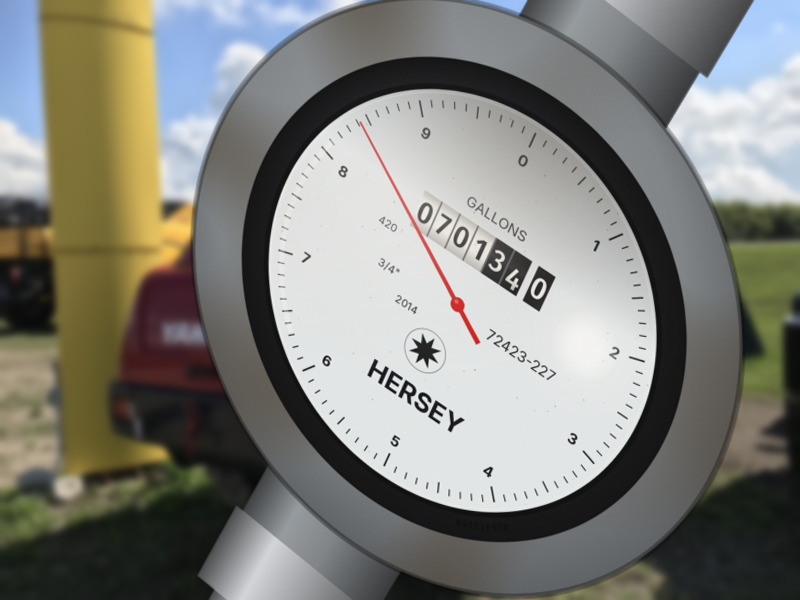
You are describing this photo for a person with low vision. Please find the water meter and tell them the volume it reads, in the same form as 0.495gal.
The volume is 701338.4gal
